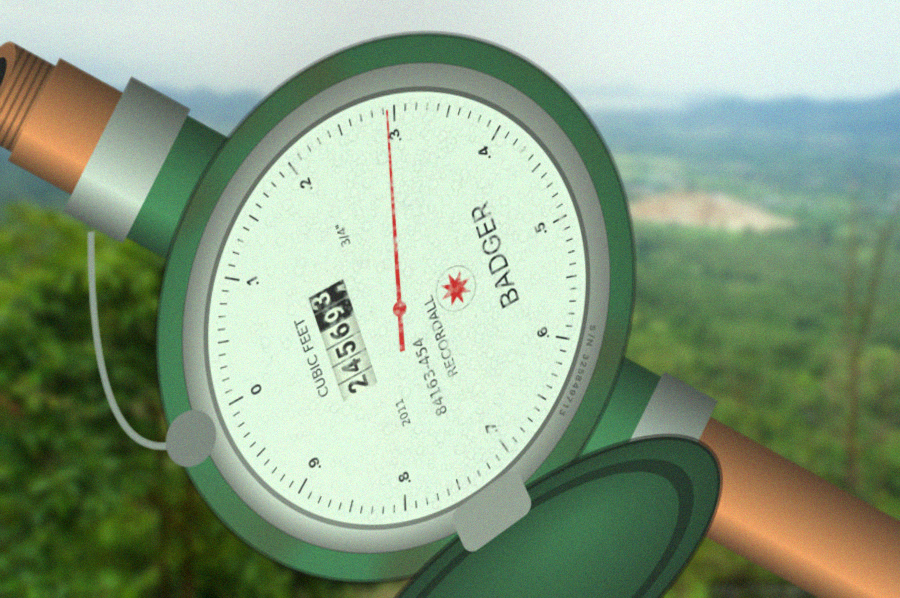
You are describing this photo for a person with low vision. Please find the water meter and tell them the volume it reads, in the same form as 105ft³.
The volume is 245693.29ft³
